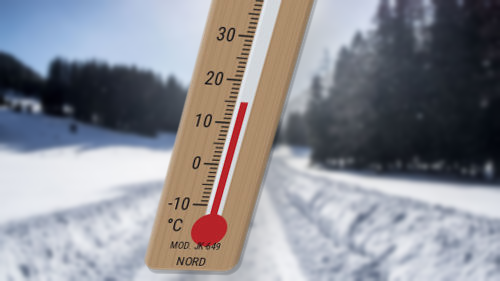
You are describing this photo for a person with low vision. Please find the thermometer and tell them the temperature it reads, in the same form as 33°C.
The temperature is 15°C
